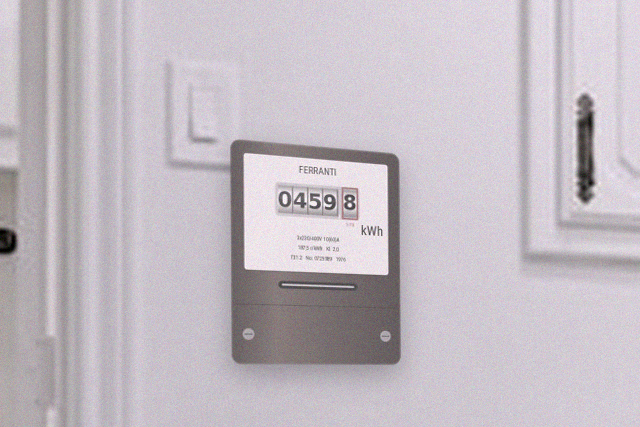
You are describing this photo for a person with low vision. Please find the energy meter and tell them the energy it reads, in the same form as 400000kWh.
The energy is 459.8kWh
